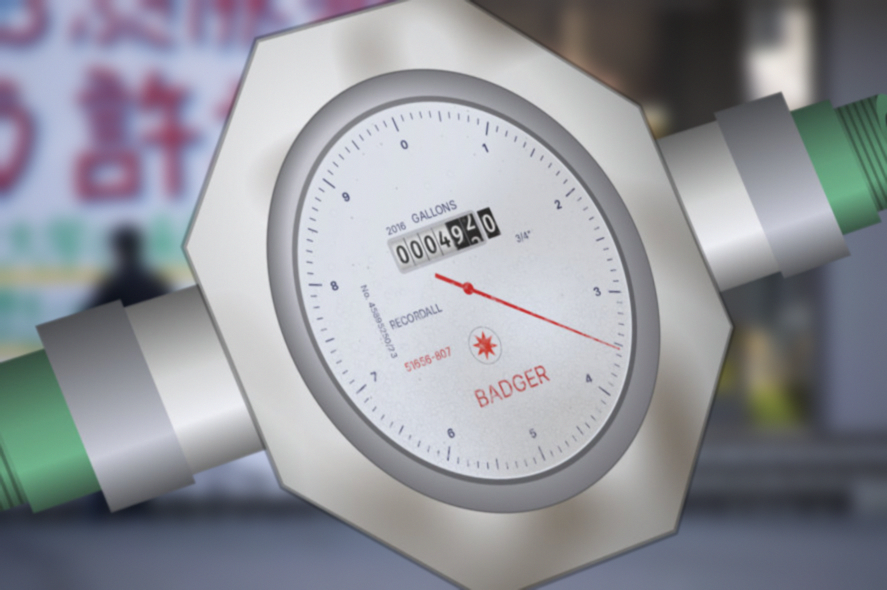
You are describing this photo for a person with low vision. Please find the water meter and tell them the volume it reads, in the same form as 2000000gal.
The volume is 4923.5gal
